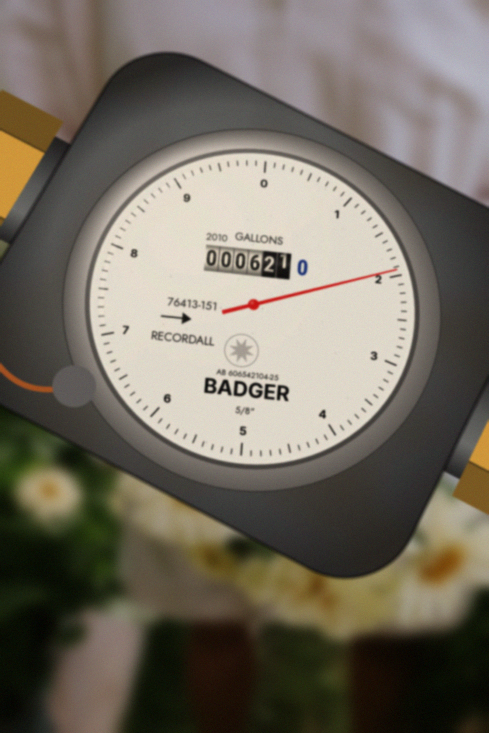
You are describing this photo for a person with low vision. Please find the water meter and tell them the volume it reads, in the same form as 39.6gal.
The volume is 6211.9gal
